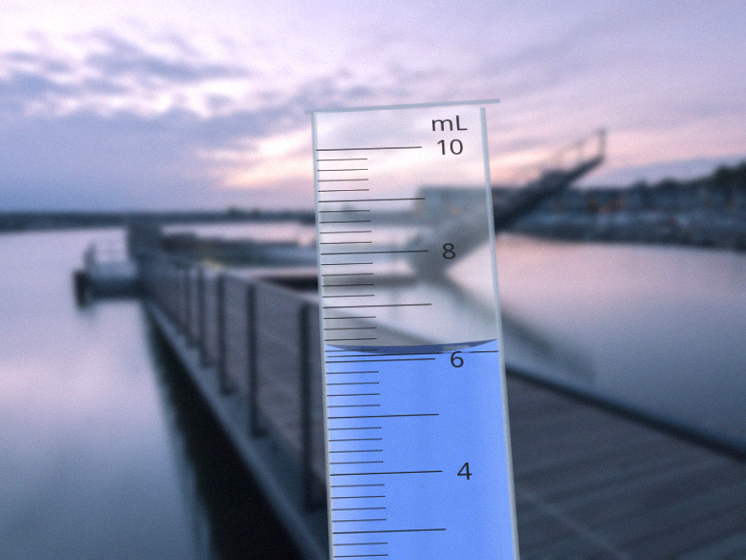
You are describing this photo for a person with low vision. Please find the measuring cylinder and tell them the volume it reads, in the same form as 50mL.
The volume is 6.1mL
